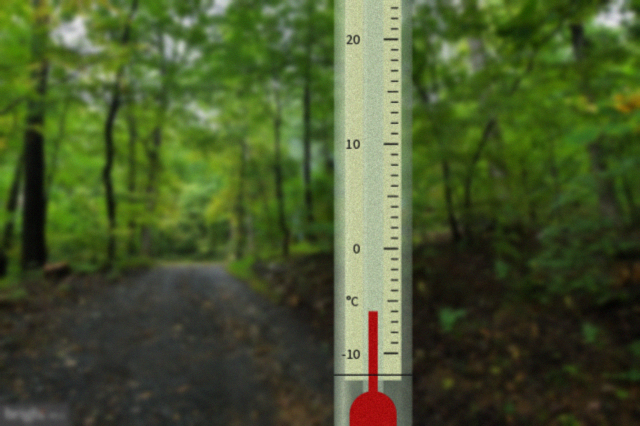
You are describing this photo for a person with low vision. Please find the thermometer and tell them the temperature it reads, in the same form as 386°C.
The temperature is -6°C
